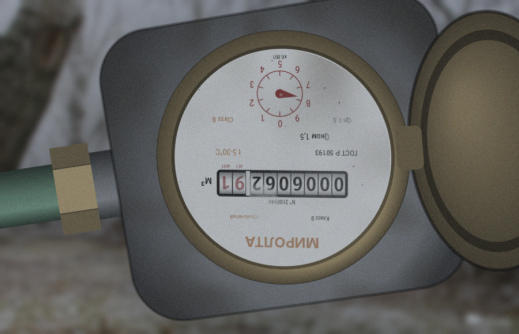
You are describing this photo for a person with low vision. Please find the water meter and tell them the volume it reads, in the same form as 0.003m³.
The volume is 6062.917m³
